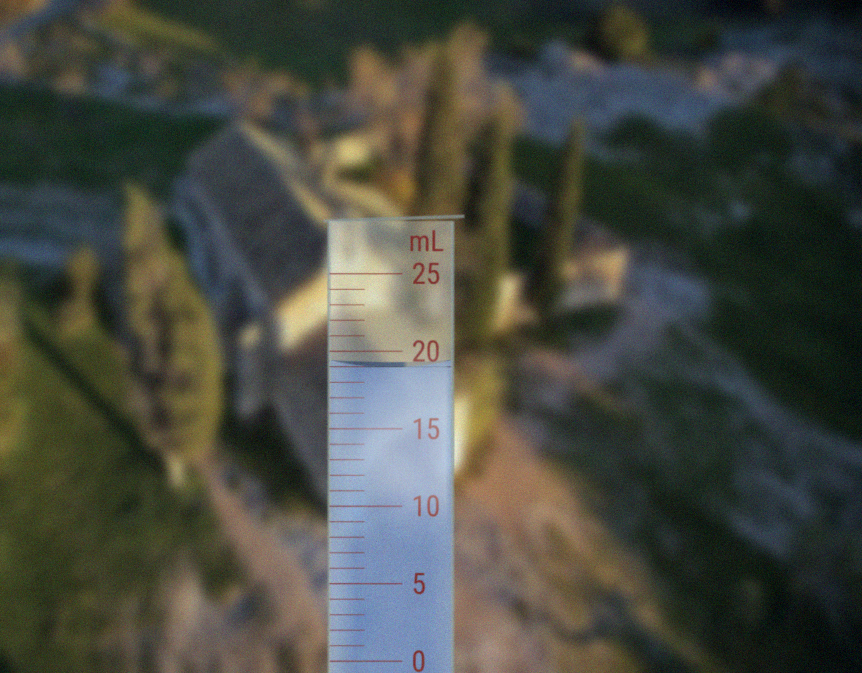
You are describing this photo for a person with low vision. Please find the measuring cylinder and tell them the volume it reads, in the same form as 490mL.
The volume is 19mL
